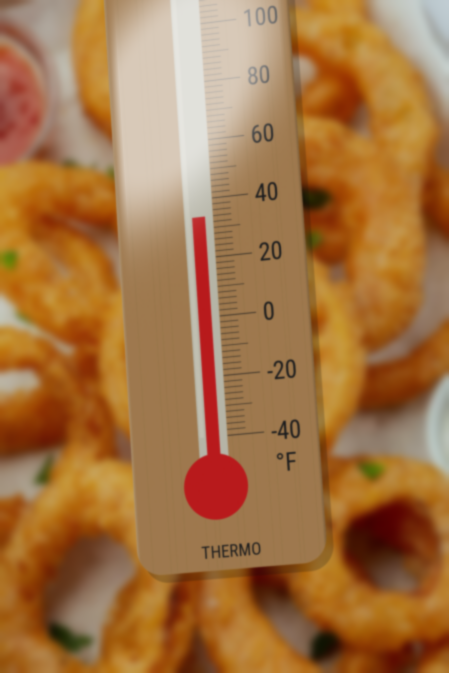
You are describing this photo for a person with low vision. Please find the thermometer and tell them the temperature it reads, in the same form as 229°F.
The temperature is 34°F
